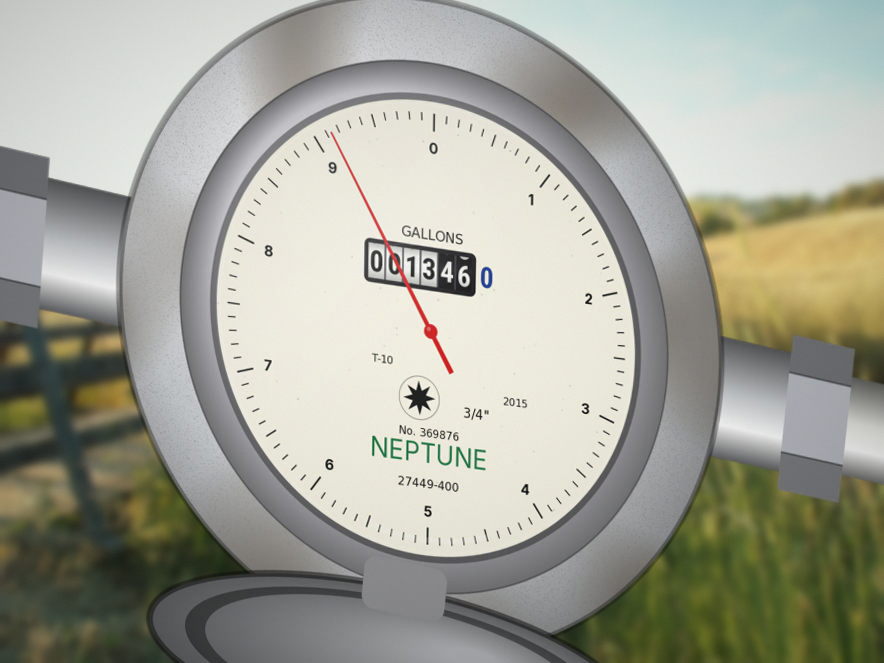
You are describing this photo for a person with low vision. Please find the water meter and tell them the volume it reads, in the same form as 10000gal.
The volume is 13459.1gal
